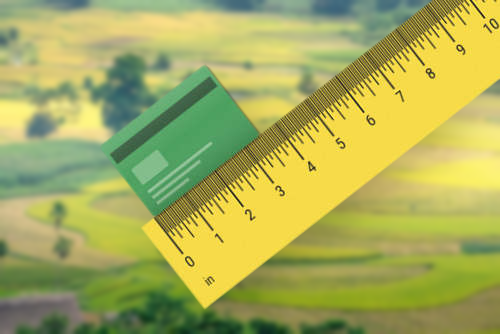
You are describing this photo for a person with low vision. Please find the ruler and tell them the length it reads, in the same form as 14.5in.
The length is 3.5in
